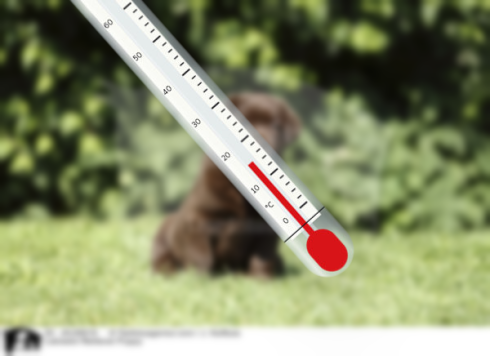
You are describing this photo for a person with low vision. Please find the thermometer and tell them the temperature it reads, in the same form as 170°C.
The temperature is 15°C
